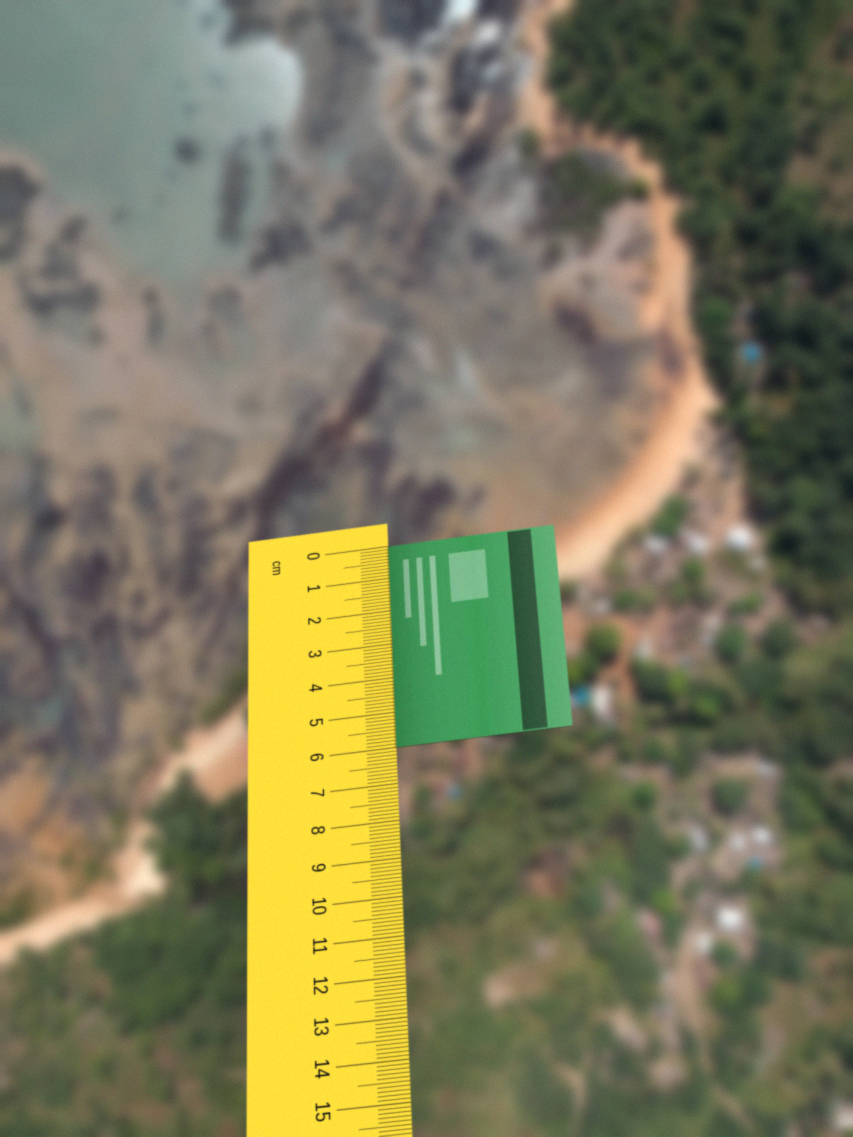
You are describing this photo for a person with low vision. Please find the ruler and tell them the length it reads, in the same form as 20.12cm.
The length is 6cm
